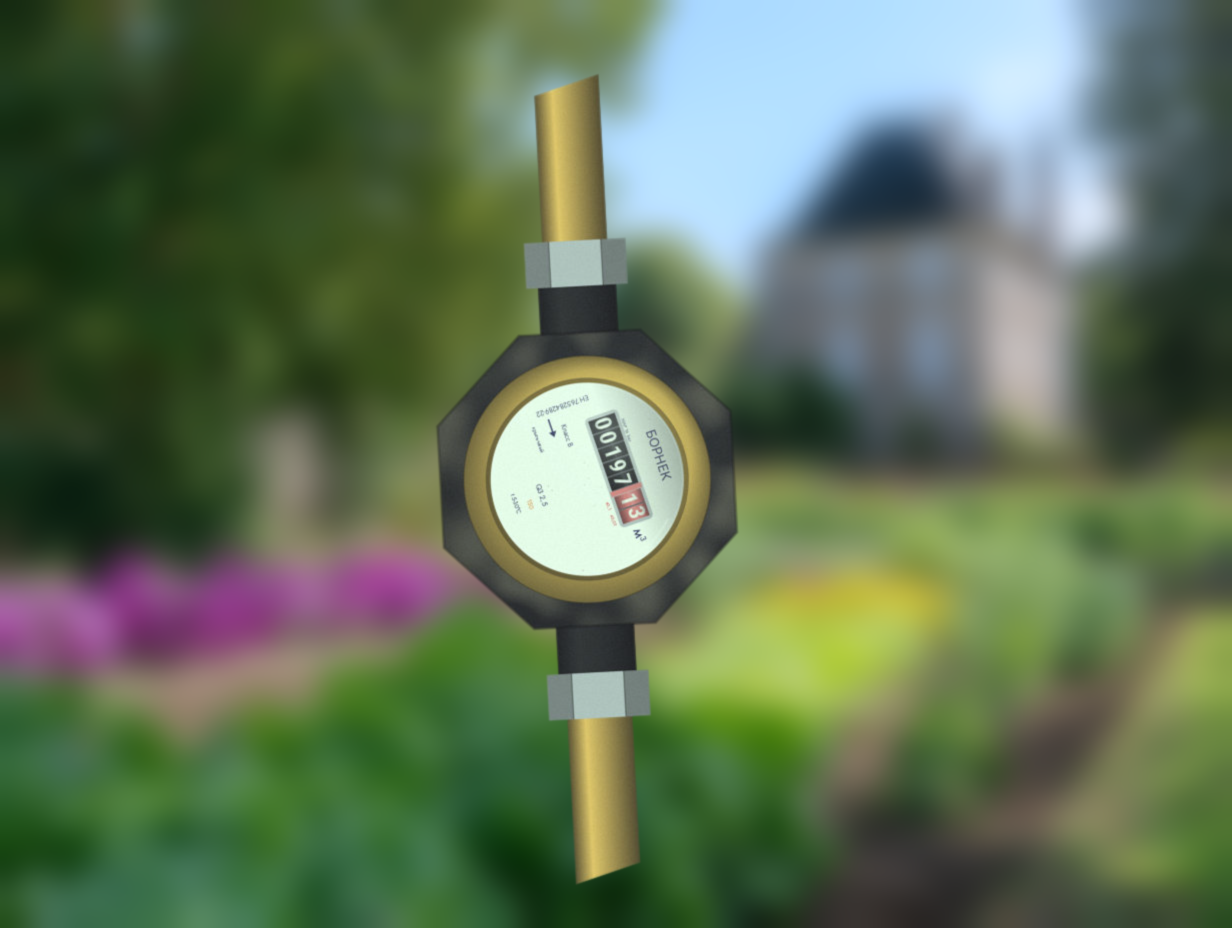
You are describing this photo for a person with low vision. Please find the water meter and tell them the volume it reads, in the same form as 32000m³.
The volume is 197.13m³
